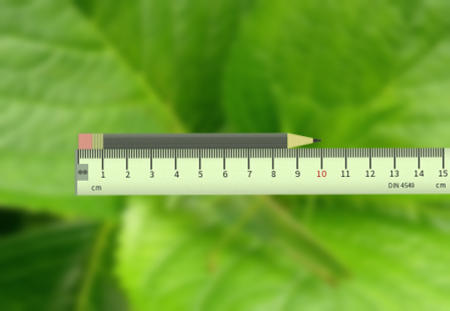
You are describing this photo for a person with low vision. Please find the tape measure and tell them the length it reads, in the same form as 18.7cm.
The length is 10cm
